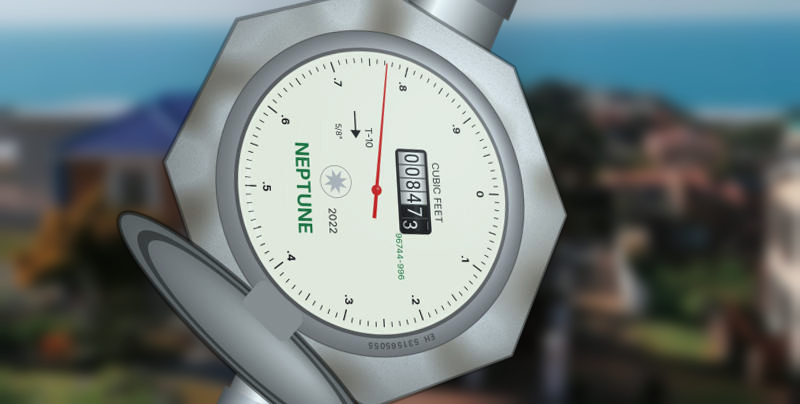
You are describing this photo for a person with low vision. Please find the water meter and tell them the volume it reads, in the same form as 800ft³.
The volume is 8472.77ft³
